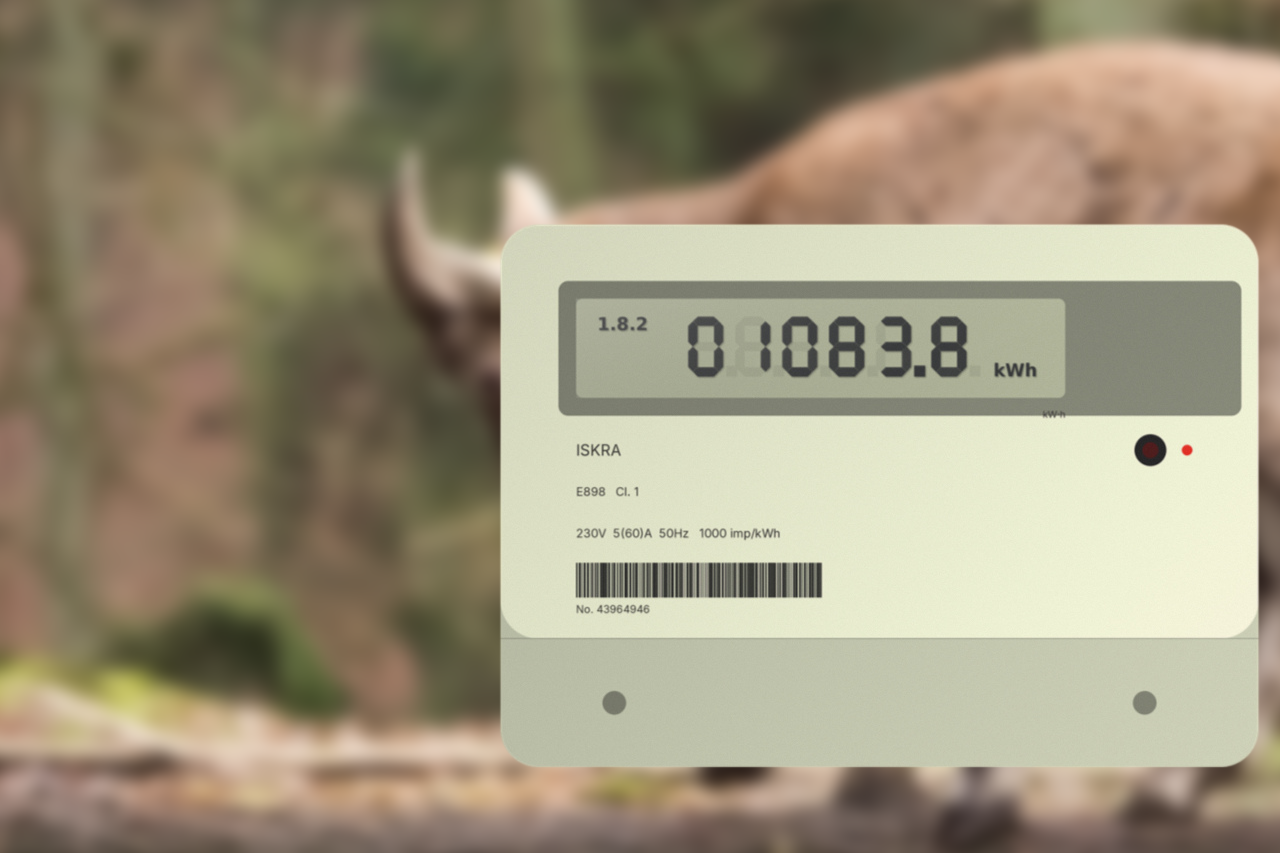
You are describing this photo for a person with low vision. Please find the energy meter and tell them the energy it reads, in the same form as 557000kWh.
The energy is 1083.8kWh
